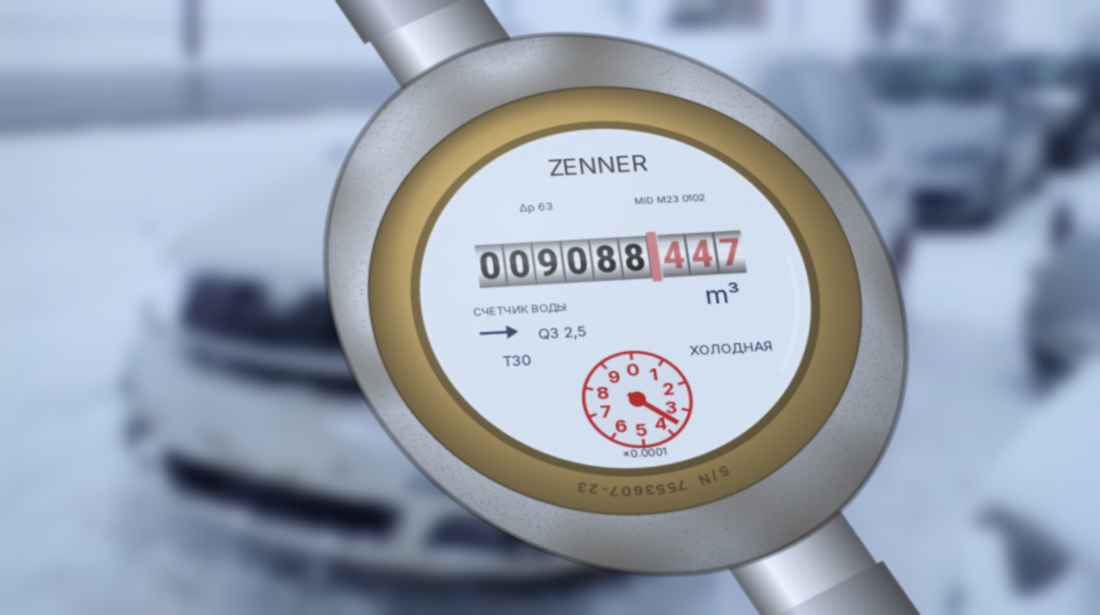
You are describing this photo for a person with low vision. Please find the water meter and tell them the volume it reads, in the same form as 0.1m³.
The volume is 9088.4473m³
